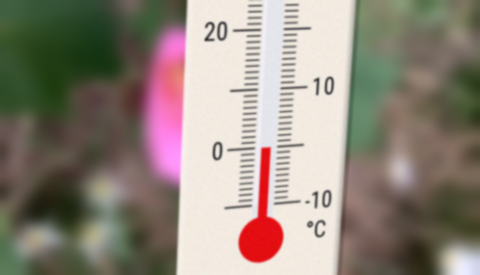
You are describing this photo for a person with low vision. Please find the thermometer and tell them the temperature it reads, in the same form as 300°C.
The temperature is 0°C
